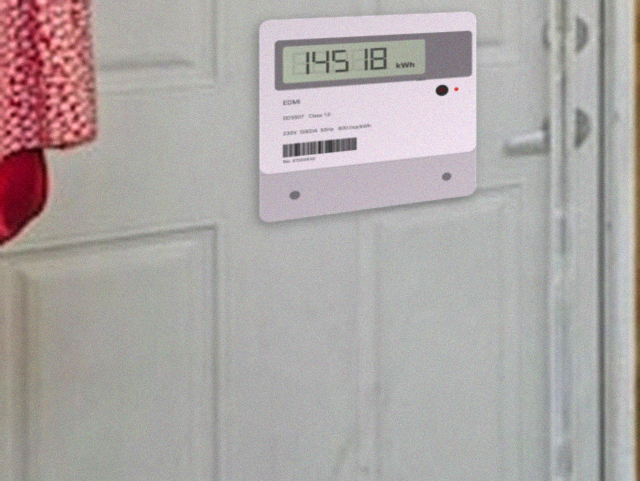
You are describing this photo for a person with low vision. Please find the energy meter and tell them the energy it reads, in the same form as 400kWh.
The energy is 14518kWh
